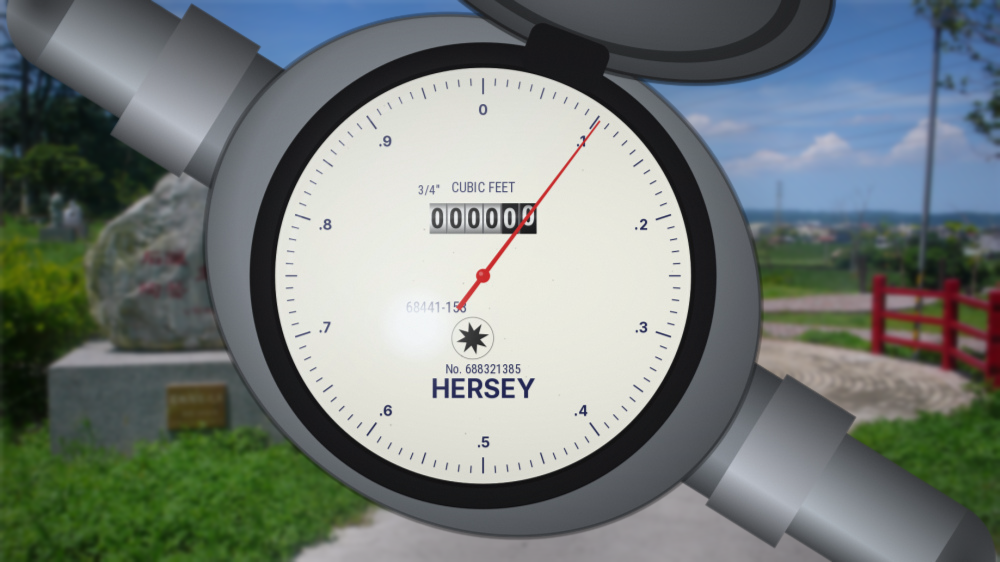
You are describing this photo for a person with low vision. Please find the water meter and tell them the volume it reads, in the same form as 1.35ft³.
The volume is 0.10ft³
